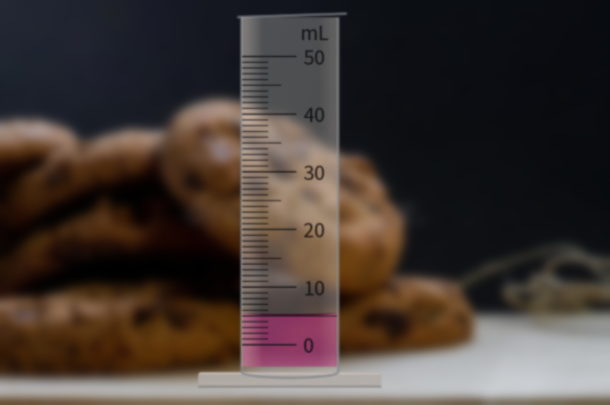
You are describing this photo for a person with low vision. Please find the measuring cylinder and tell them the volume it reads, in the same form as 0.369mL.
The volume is 5mL
